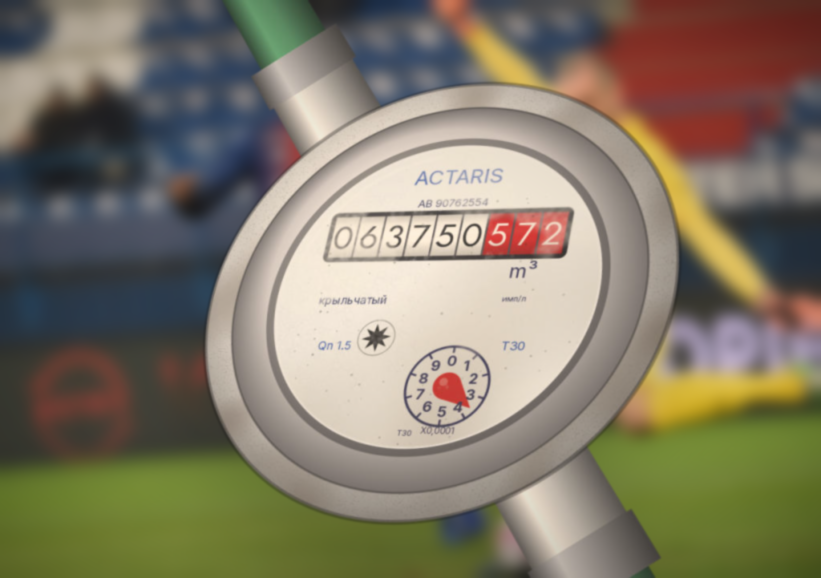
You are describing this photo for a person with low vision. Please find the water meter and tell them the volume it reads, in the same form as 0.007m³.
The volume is 63750.5723m³
